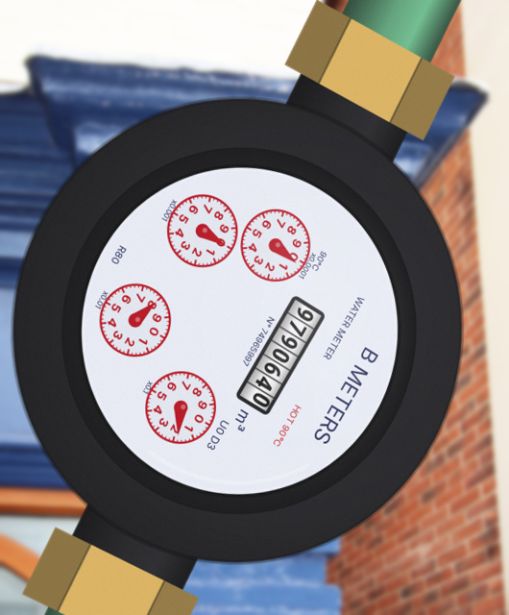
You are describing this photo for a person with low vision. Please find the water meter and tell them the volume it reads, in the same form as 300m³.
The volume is 9790640.1800m³
